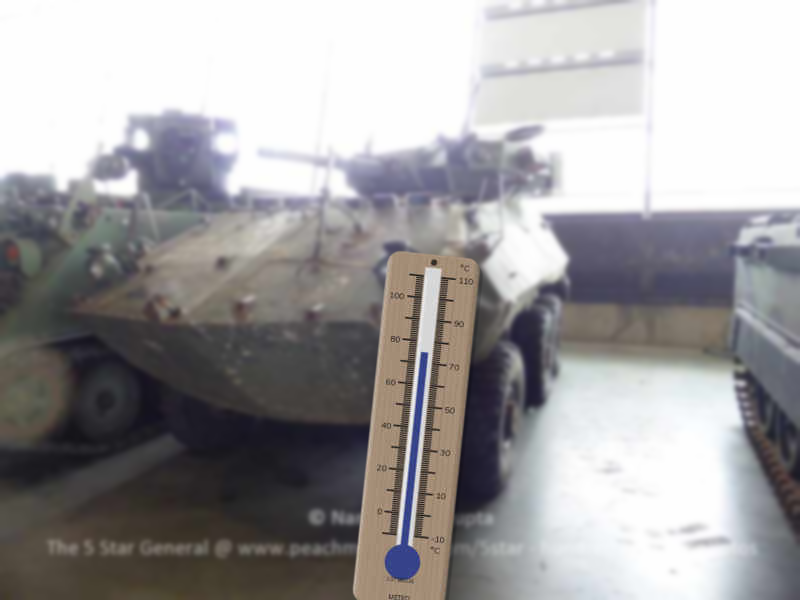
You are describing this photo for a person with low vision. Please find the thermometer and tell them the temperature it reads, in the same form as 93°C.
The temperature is 75°C
